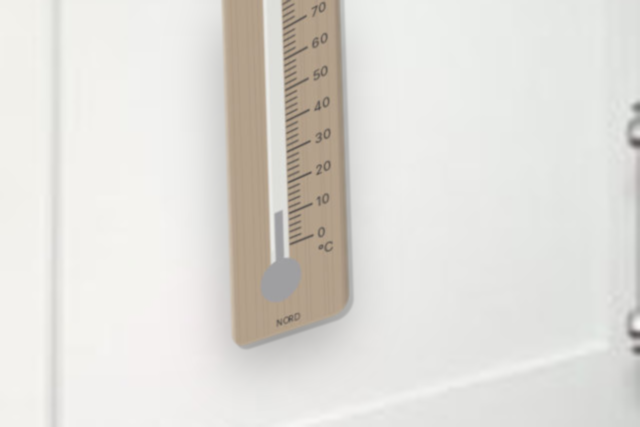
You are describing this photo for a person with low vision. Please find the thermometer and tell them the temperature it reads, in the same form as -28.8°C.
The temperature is 12°C
